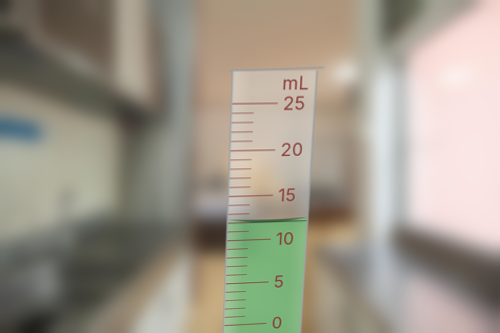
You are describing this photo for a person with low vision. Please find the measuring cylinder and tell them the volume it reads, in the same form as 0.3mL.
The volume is 12mL
